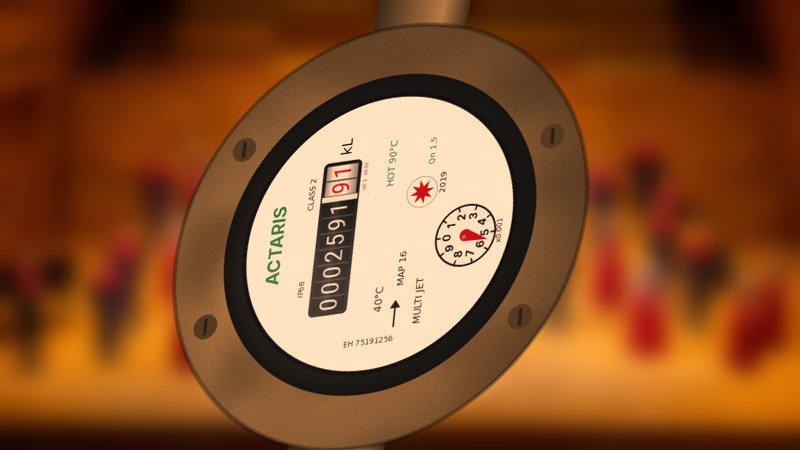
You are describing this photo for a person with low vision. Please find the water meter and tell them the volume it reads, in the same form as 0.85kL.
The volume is 2591.915kL
